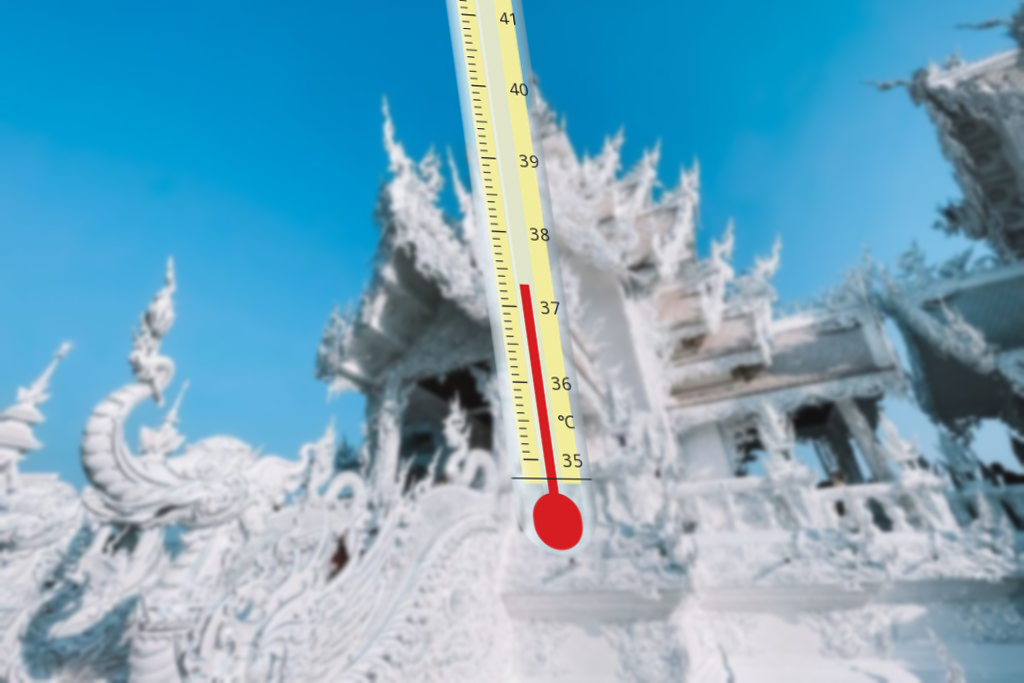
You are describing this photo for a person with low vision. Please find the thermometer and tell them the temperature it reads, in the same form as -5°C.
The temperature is 37.3°C
